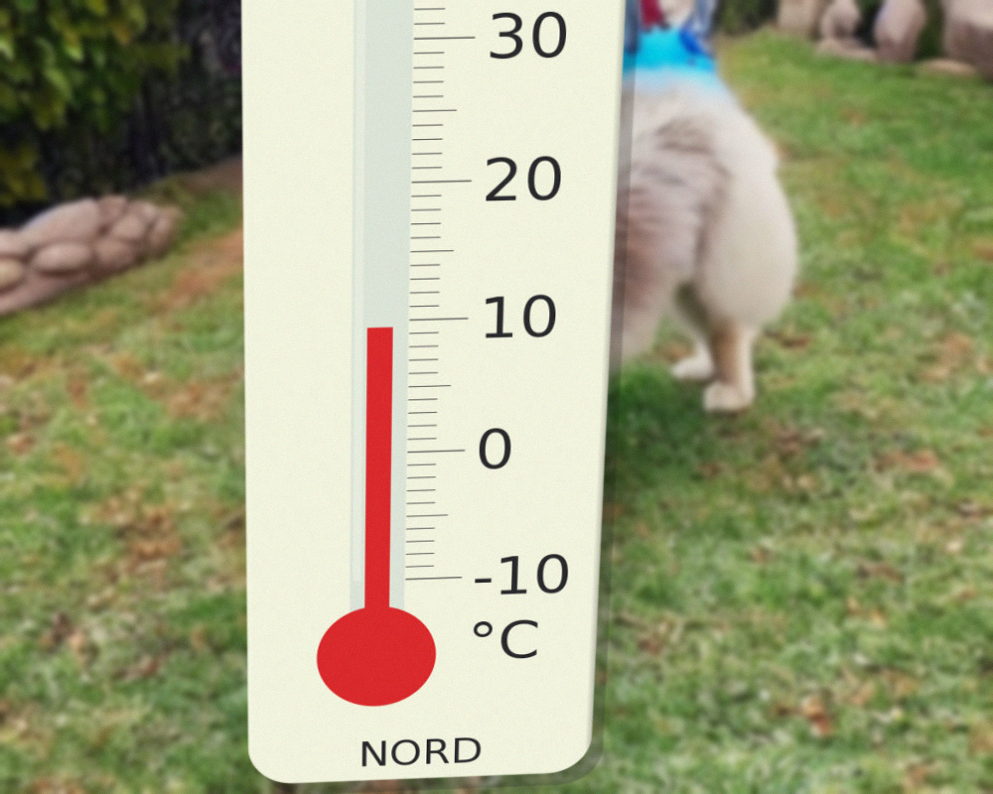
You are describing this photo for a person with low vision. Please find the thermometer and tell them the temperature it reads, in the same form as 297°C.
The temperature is 9.5°C
